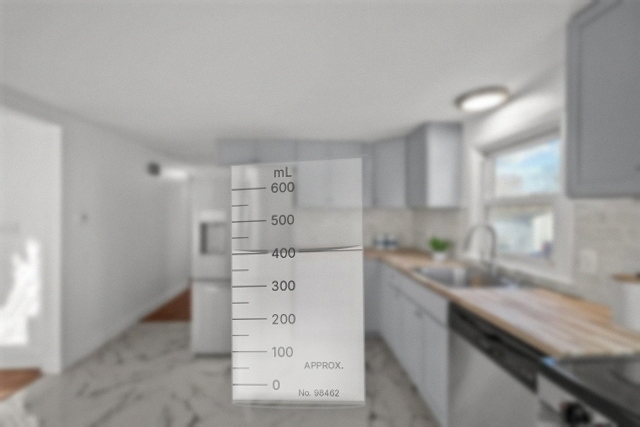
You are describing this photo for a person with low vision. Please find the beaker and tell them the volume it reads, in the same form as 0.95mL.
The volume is 400mL
